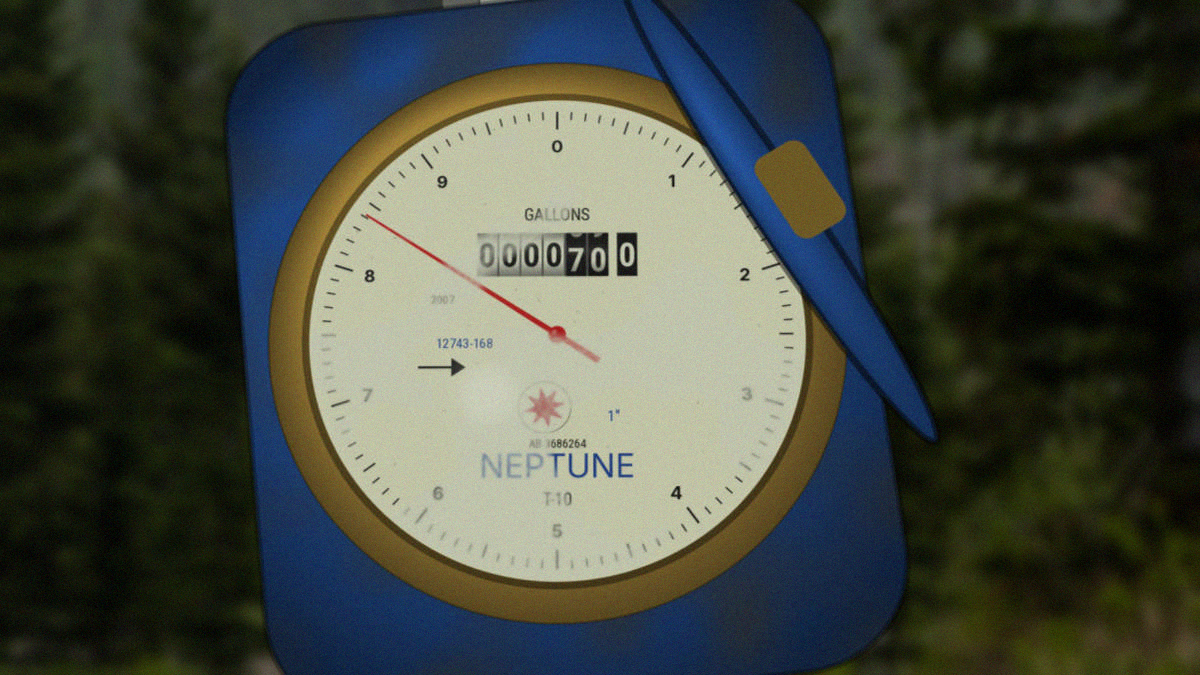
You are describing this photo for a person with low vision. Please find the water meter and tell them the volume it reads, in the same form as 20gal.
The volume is 698.4gal
